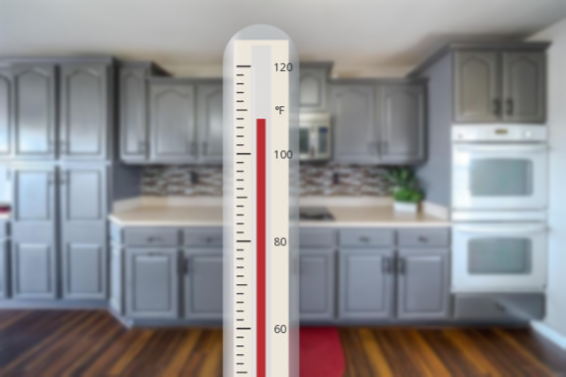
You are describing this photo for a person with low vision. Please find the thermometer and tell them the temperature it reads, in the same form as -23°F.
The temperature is 108°F
